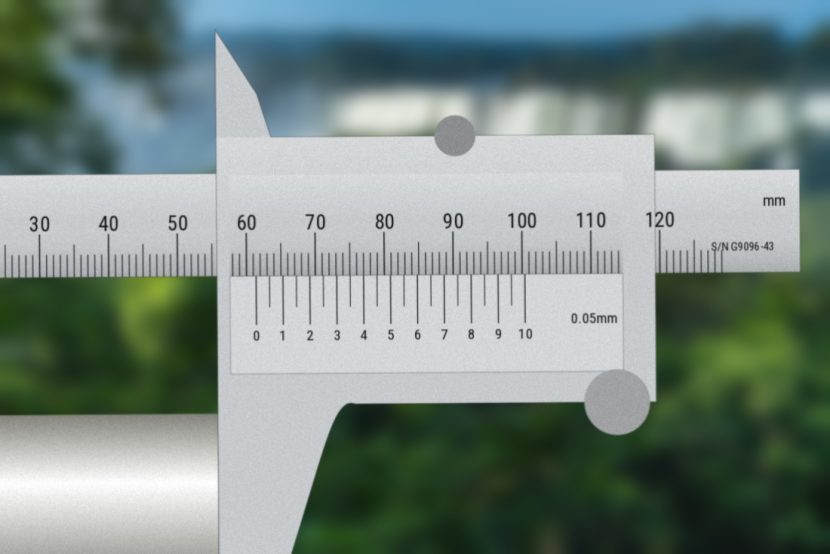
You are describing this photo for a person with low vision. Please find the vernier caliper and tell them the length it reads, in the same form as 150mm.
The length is 61.4mm
